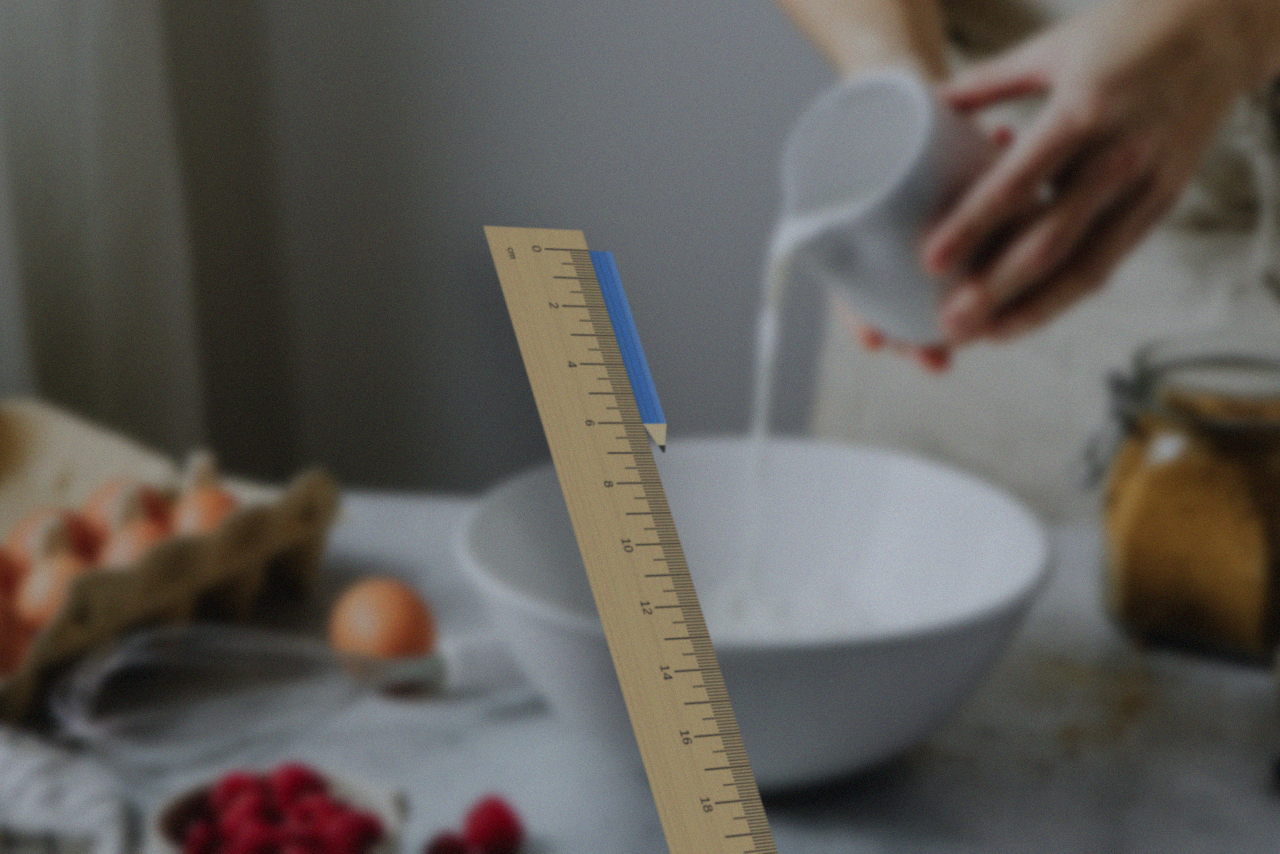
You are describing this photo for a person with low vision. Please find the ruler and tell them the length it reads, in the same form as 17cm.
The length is 7cm
